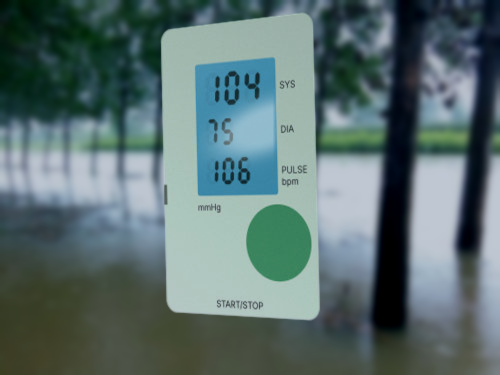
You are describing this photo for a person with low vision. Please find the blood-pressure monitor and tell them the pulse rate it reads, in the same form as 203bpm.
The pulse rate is 106bpm
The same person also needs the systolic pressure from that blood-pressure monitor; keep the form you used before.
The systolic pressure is 104mmHg
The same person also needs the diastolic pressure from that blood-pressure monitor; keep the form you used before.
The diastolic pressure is 75mmHg
